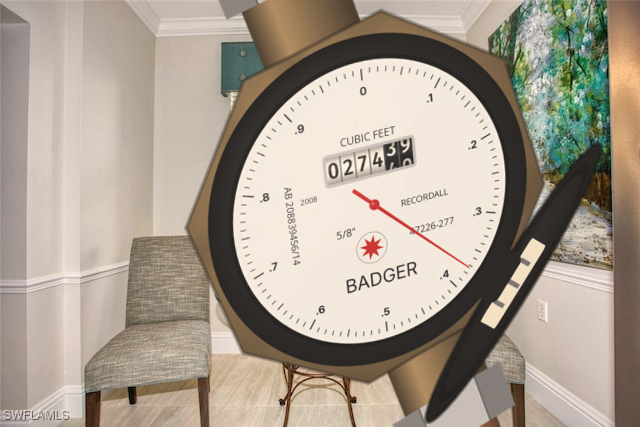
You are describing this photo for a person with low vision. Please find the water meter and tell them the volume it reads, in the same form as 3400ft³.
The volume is 27439.37ft³
